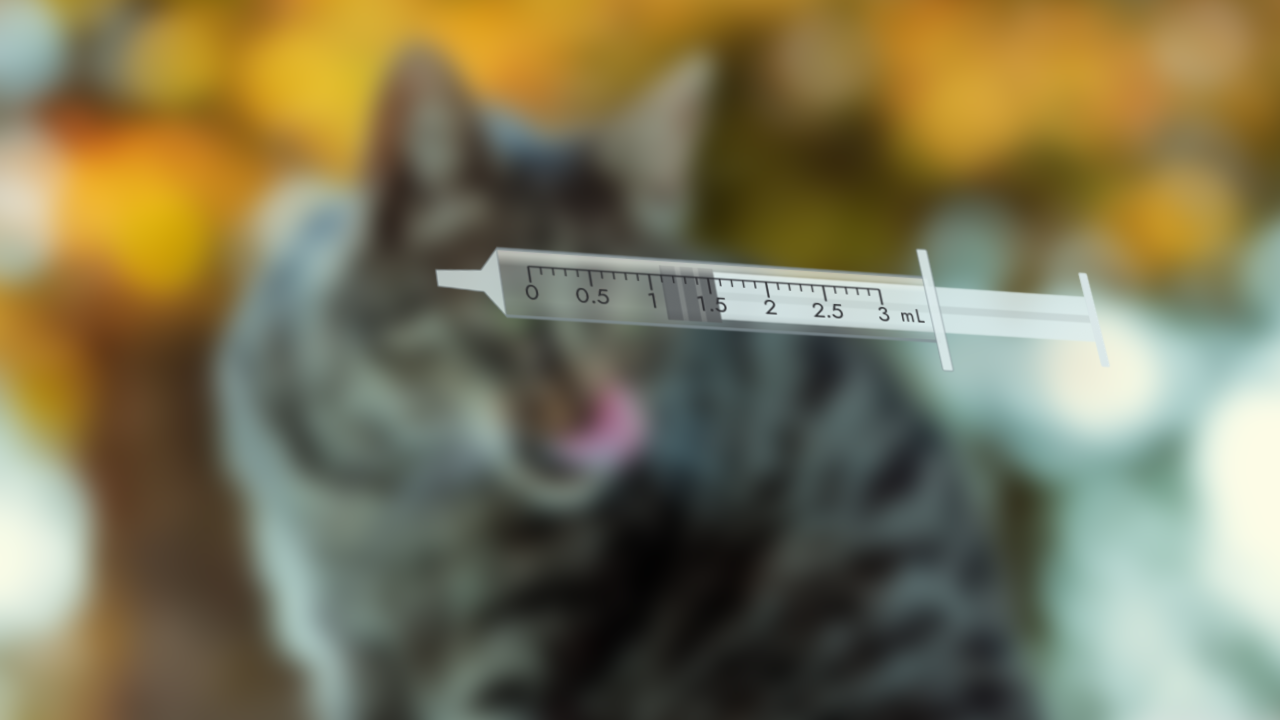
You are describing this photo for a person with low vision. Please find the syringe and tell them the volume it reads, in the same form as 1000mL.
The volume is 1.1mL
